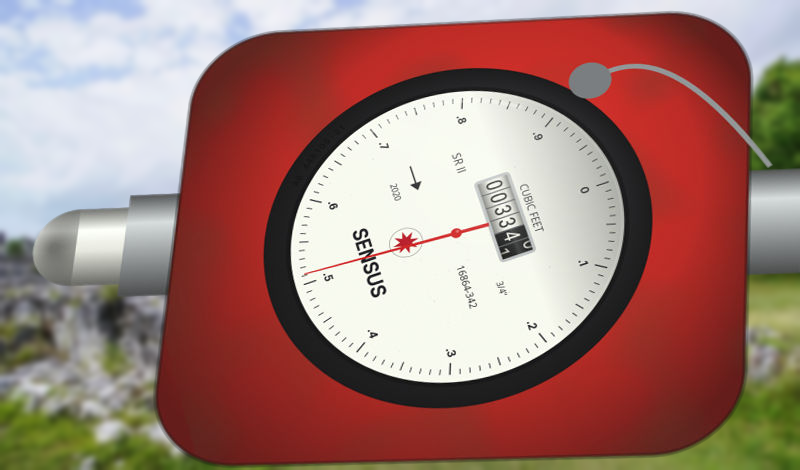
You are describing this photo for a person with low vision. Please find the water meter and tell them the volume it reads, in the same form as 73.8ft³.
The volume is 3340.51ft³
